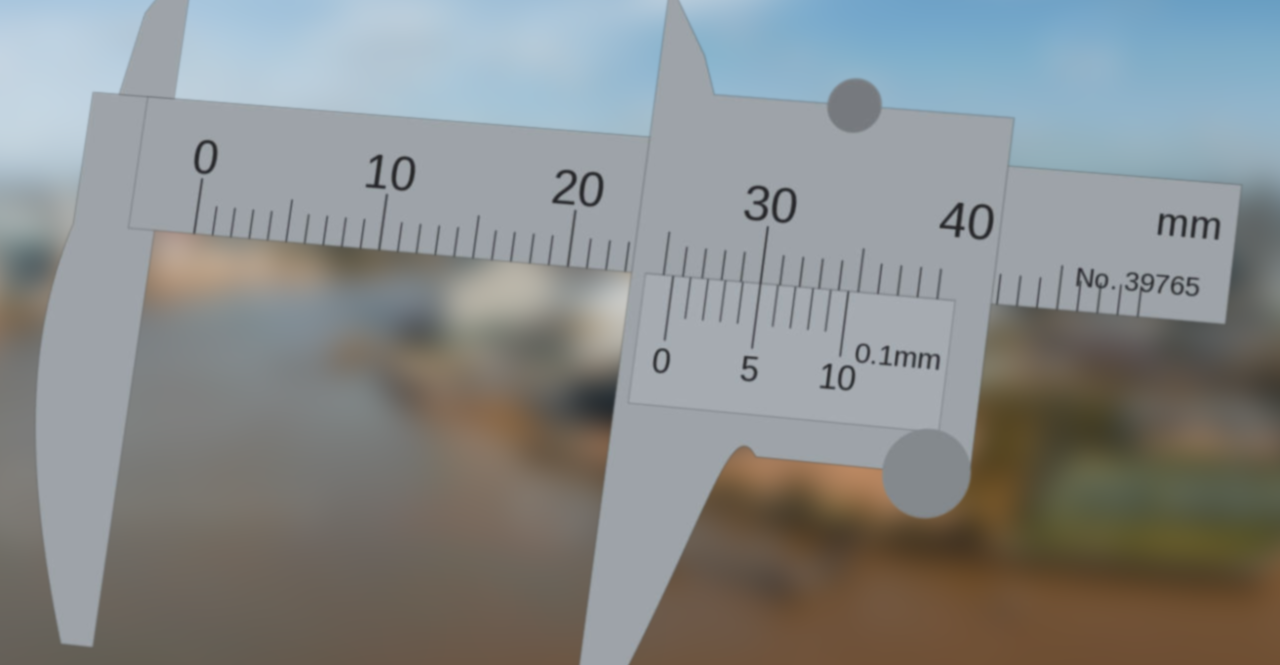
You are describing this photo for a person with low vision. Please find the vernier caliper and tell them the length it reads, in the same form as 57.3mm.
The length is 25.5mm
